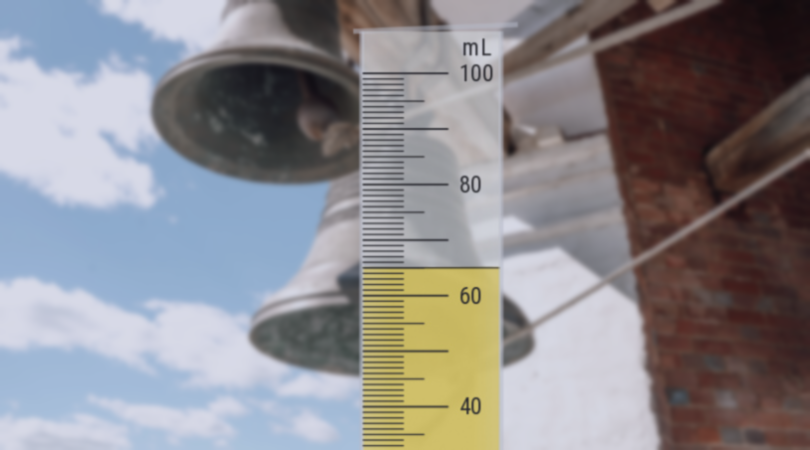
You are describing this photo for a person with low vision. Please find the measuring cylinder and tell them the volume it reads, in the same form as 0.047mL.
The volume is 65mL
